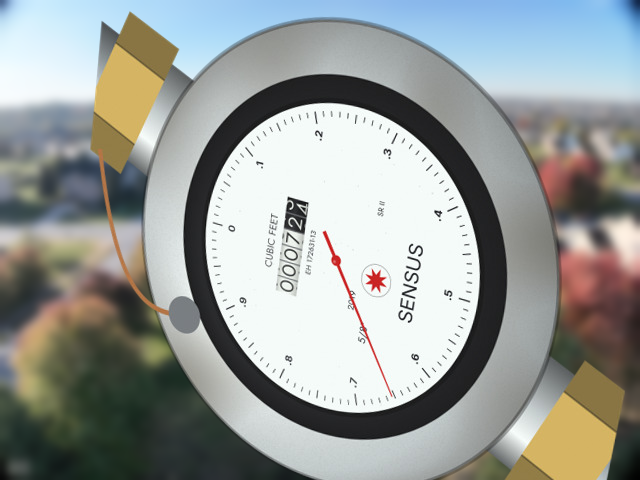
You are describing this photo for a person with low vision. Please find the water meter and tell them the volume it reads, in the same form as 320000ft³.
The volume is 723.65ft³
